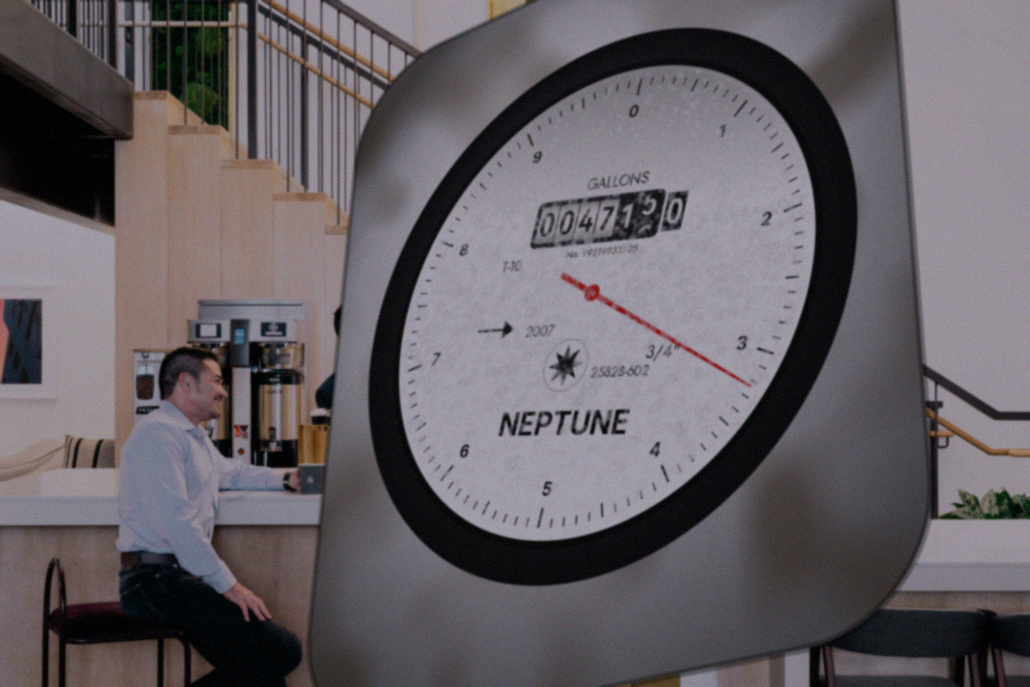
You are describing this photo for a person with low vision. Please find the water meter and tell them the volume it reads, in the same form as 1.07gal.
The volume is 47153.2gal
